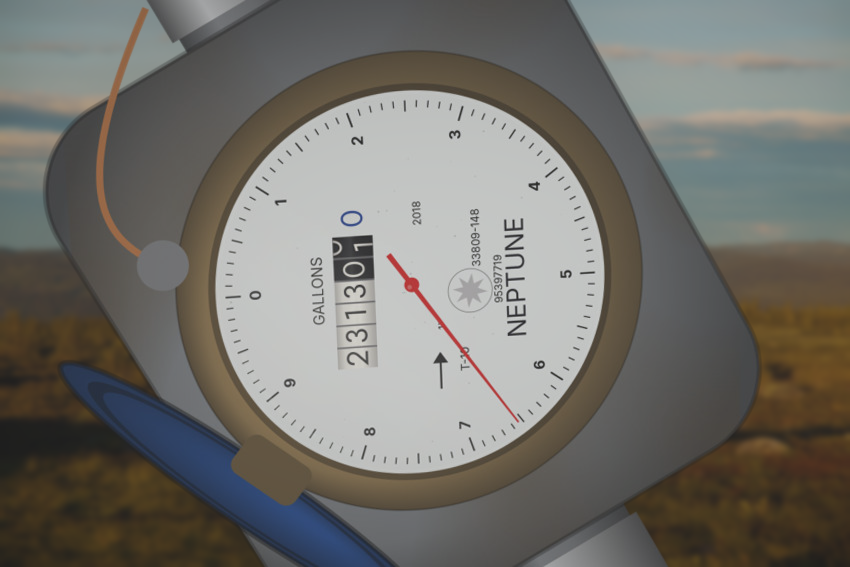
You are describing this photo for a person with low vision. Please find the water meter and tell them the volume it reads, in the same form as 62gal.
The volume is 2313006.5gal
